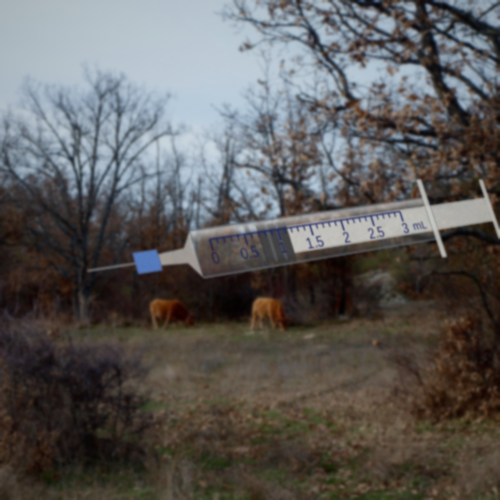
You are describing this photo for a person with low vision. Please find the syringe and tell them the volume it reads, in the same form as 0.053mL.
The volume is 0.7mL
